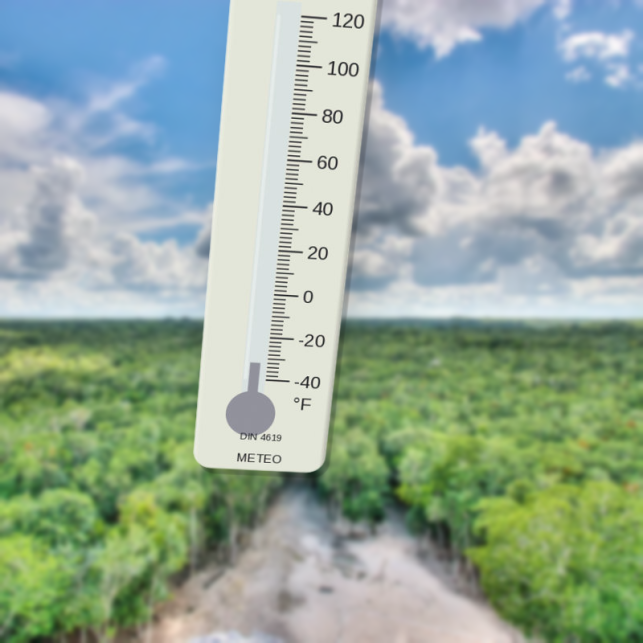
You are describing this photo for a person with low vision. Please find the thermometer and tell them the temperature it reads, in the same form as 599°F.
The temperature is -32°F
